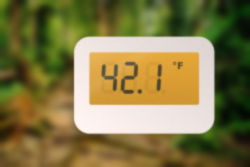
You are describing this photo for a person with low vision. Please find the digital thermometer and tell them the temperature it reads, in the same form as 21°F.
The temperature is 42.1°F
